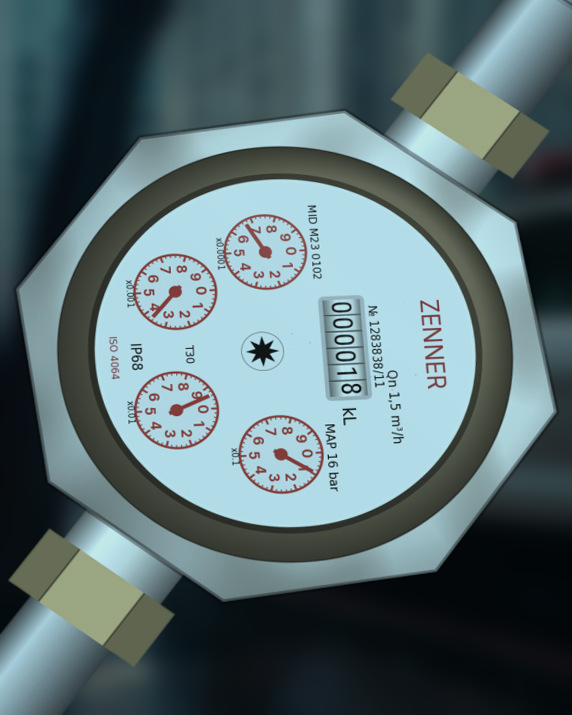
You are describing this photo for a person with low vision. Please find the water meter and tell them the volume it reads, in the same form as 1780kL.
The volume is 18.0936kL
